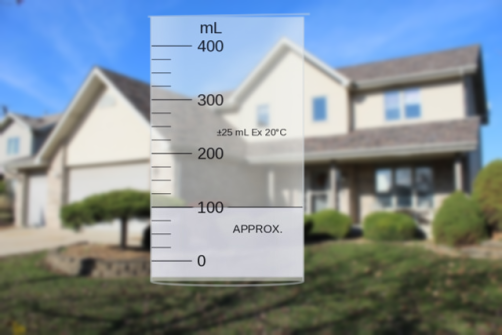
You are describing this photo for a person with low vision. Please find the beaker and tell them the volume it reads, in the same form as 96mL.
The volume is 100mL
